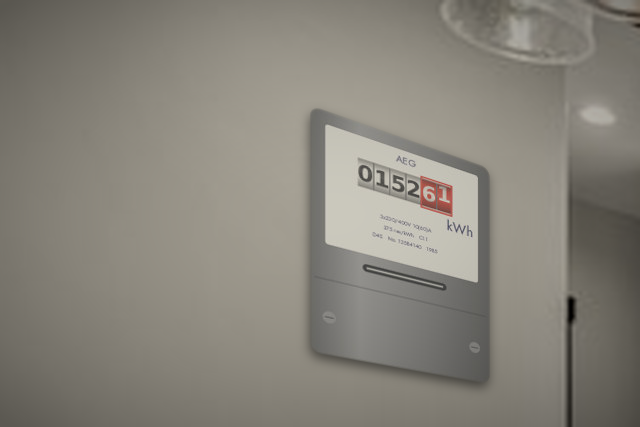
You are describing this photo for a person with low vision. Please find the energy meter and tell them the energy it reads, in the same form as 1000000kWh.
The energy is 152.61kWh
